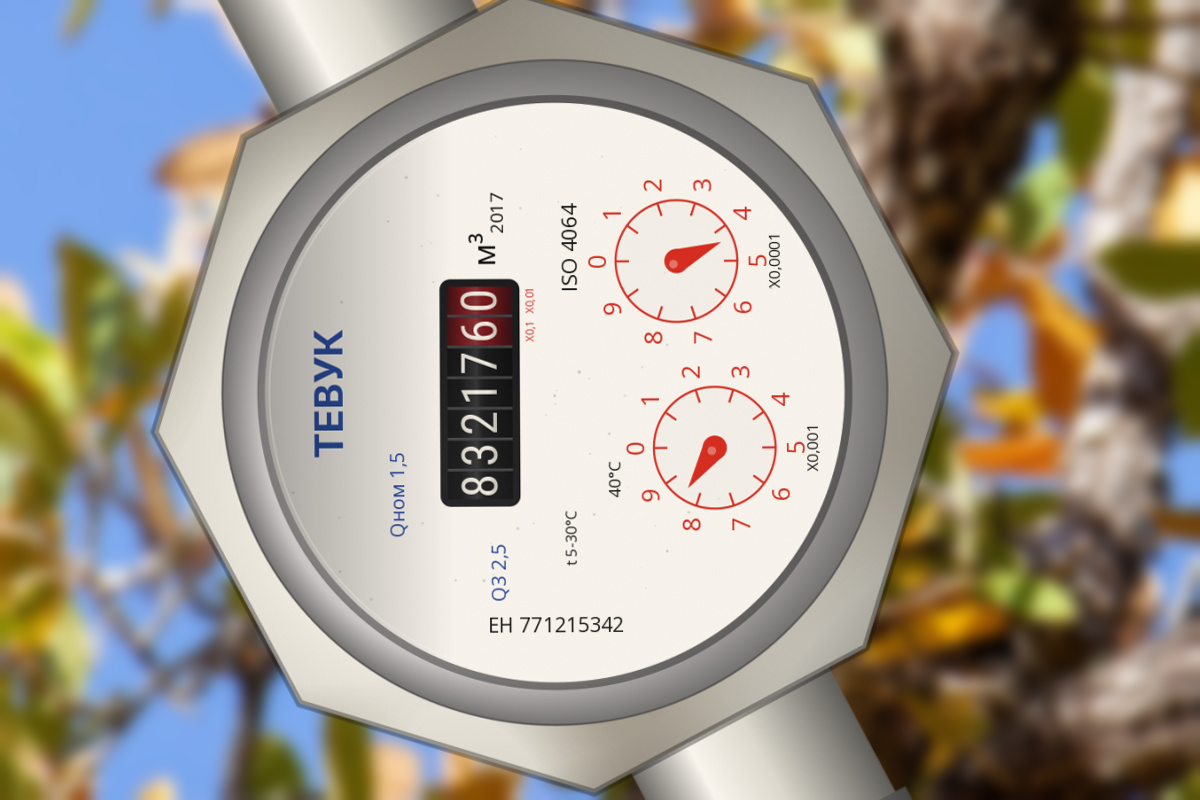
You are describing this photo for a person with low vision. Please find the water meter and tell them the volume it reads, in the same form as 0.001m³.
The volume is 83217.6084m³
